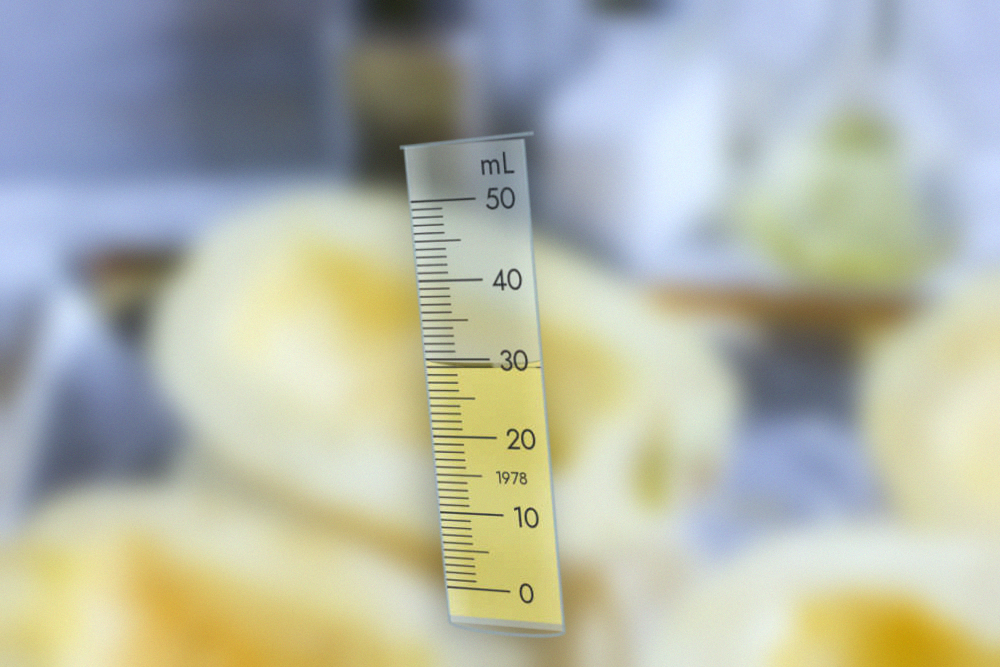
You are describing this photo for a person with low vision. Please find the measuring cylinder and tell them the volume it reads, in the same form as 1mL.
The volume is 29mL
